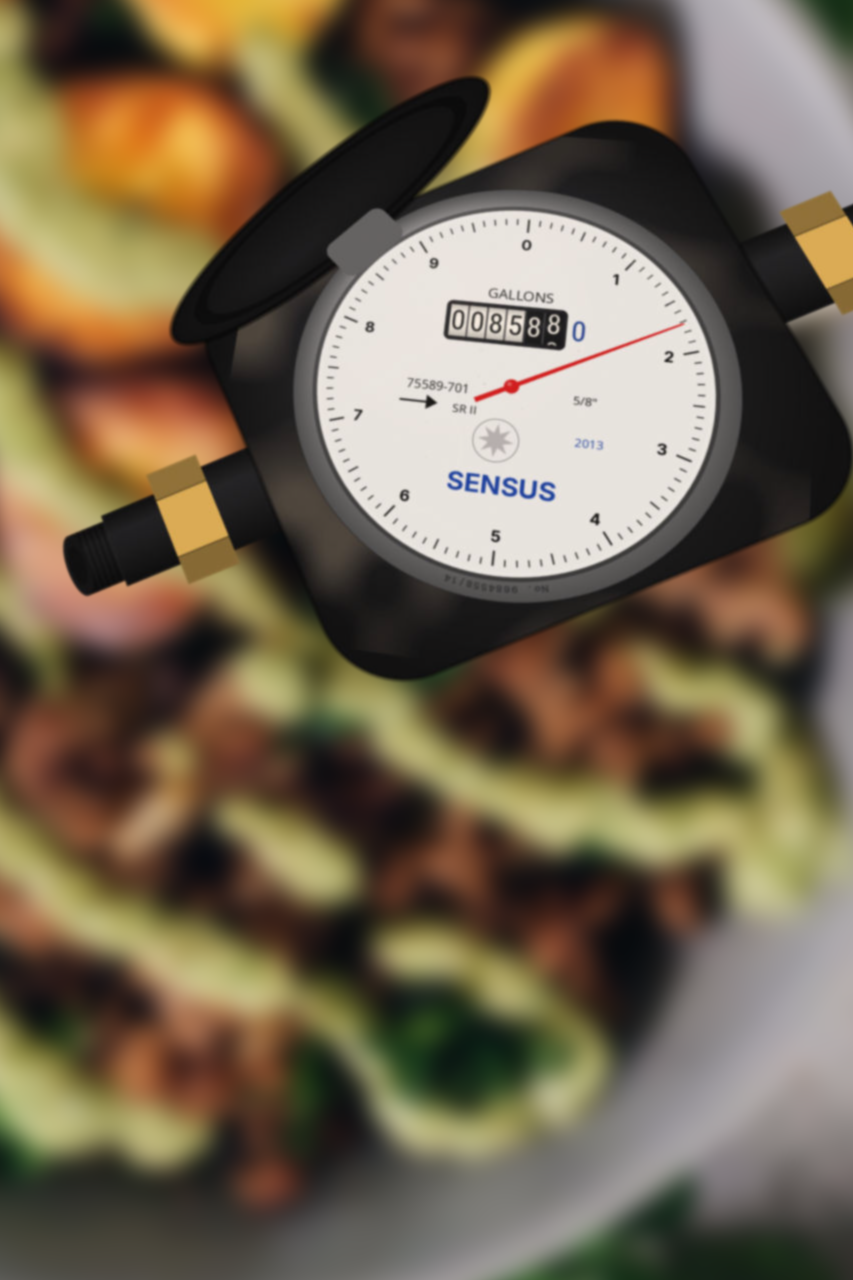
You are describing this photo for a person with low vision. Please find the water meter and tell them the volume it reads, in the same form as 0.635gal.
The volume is 85881.7gal
